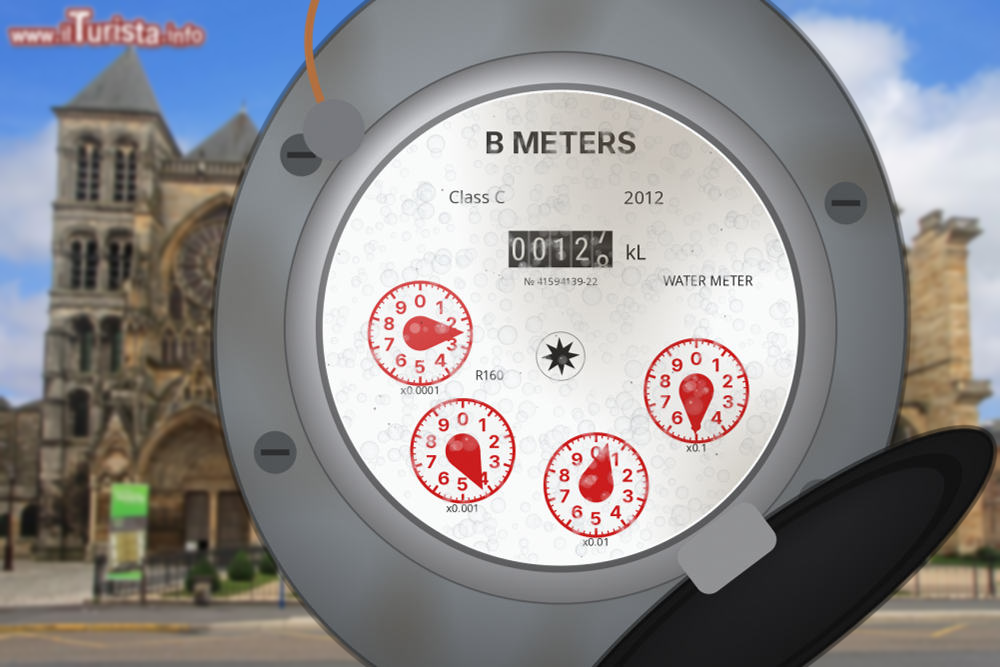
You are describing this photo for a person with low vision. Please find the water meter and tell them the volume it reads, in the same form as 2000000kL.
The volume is 127.5042kL
